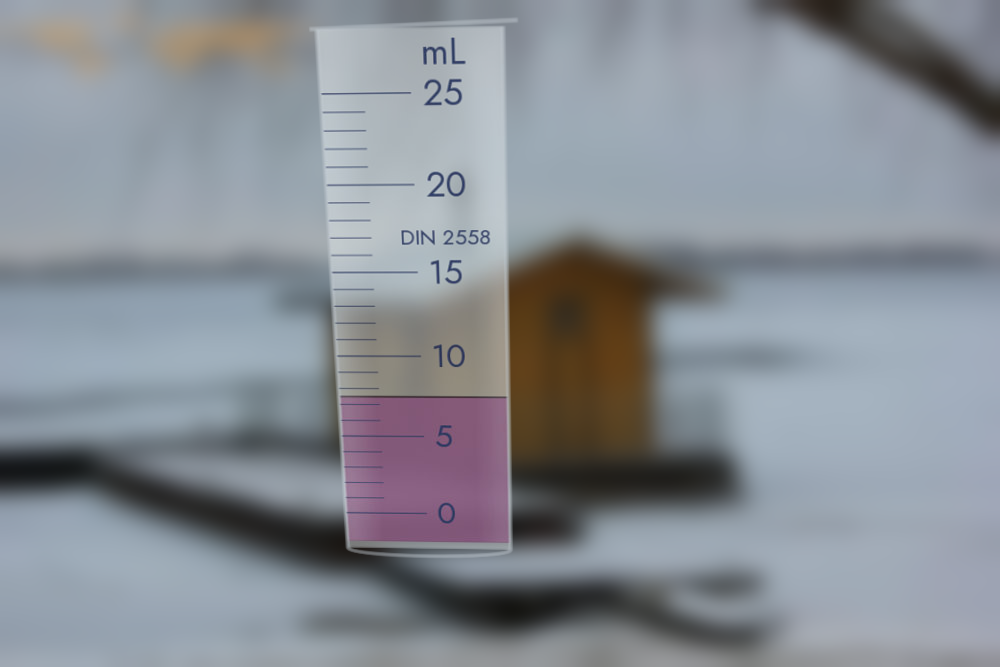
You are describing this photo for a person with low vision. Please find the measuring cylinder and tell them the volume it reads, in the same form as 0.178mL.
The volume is 7.5mL
